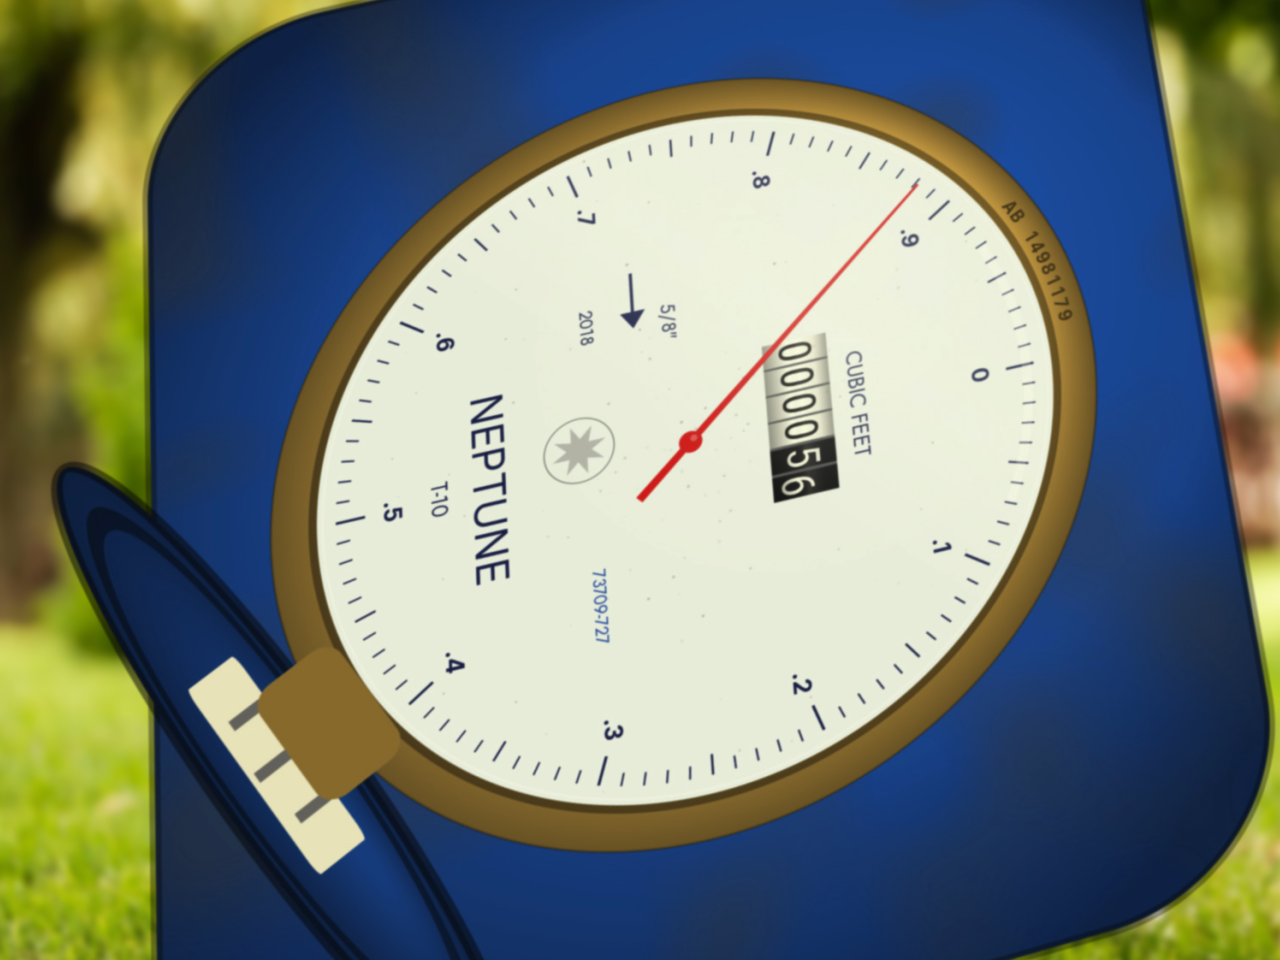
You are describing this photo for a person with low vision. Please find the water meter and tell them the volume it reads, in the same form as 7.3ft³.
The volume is 55.88ft³
